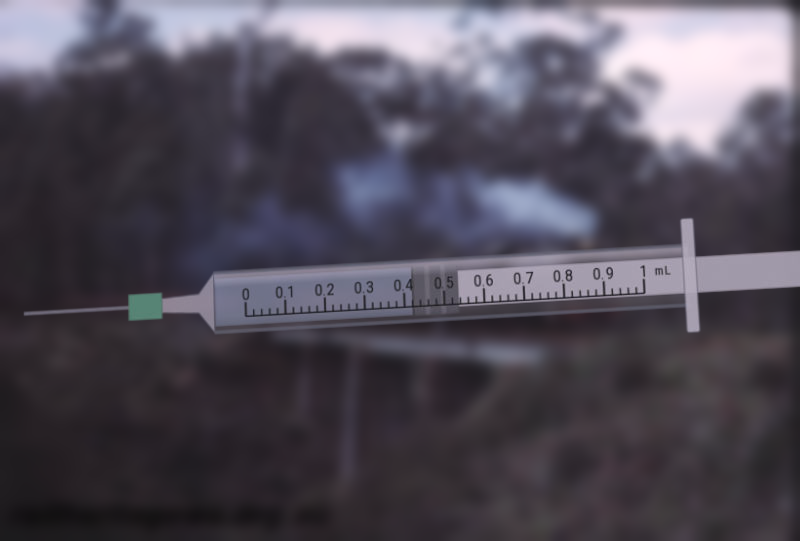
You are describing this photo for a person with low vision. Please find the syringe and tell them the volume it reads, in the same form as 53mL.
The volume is 0.42mL
